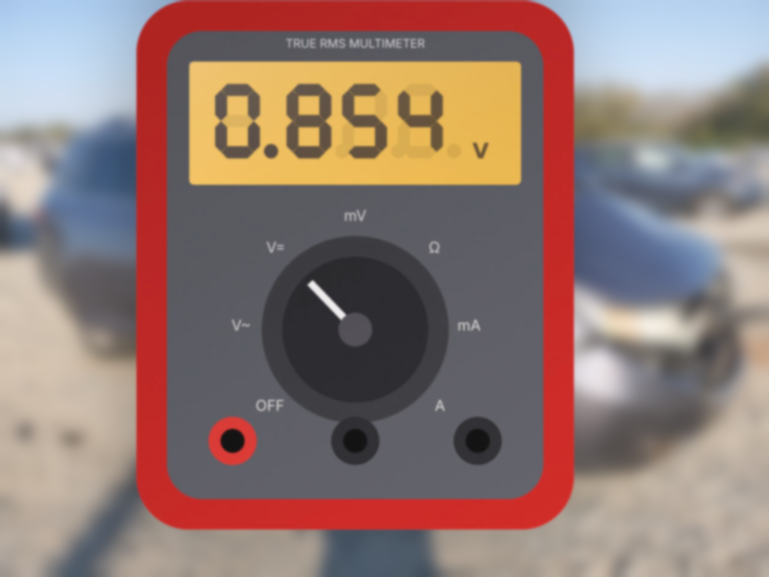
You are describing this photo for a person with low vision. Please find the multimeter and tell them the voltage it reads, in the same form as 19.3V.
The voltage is 0.854V
